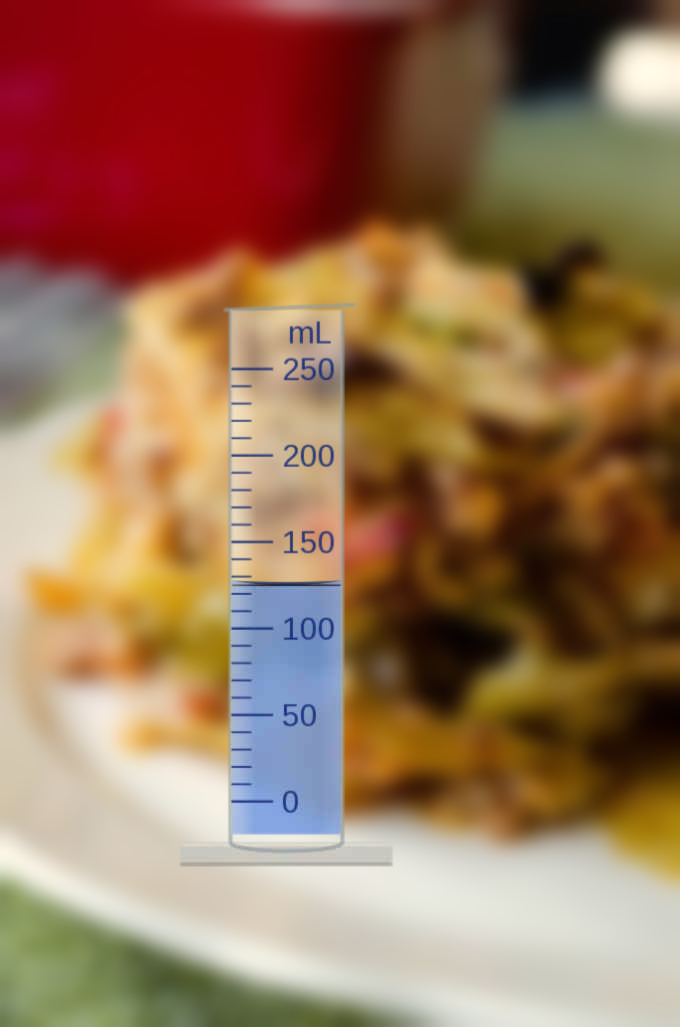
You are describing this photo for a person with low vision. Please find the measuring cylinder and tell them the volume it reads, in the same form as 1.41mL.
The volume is 125mL
